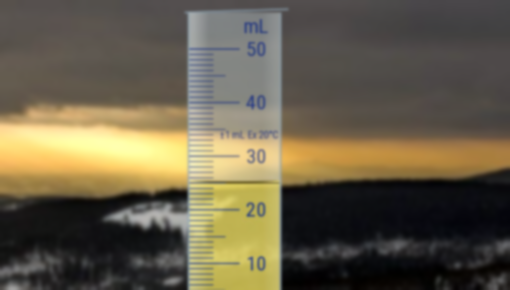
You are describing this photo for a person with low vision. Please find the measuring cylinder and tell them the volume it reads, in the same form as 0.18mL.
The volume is 25mL
